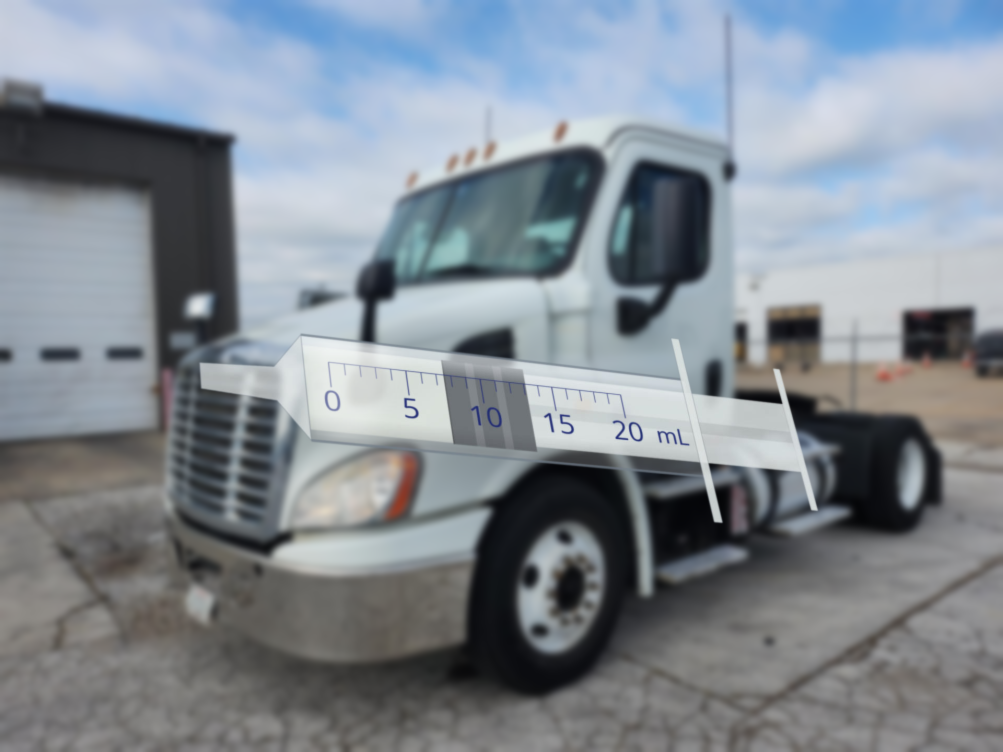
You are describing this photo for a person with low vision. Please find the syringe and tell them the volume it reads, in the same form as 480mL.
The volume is 7.5mL
